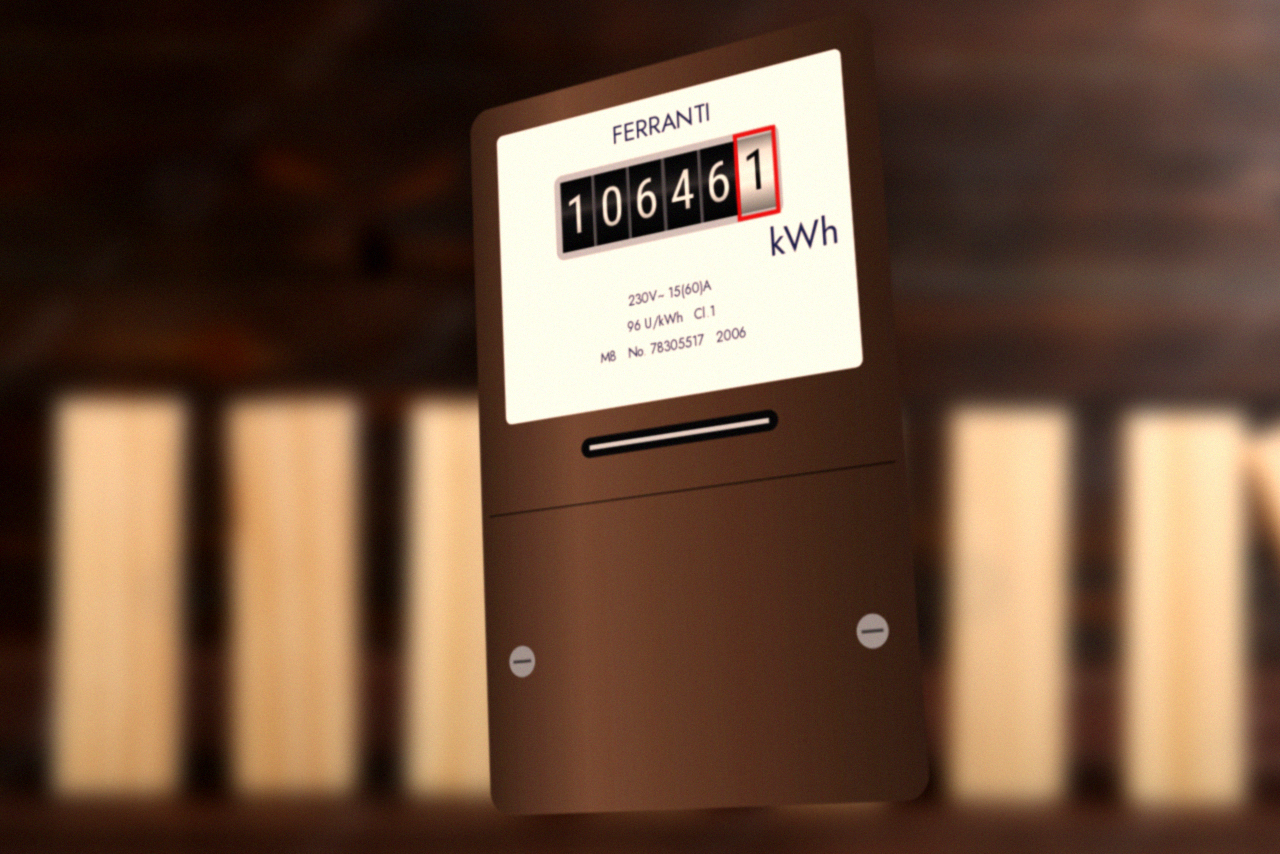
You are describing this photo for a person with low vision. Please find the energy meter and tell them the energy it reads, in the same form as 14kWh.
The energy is 10646.1kWh
